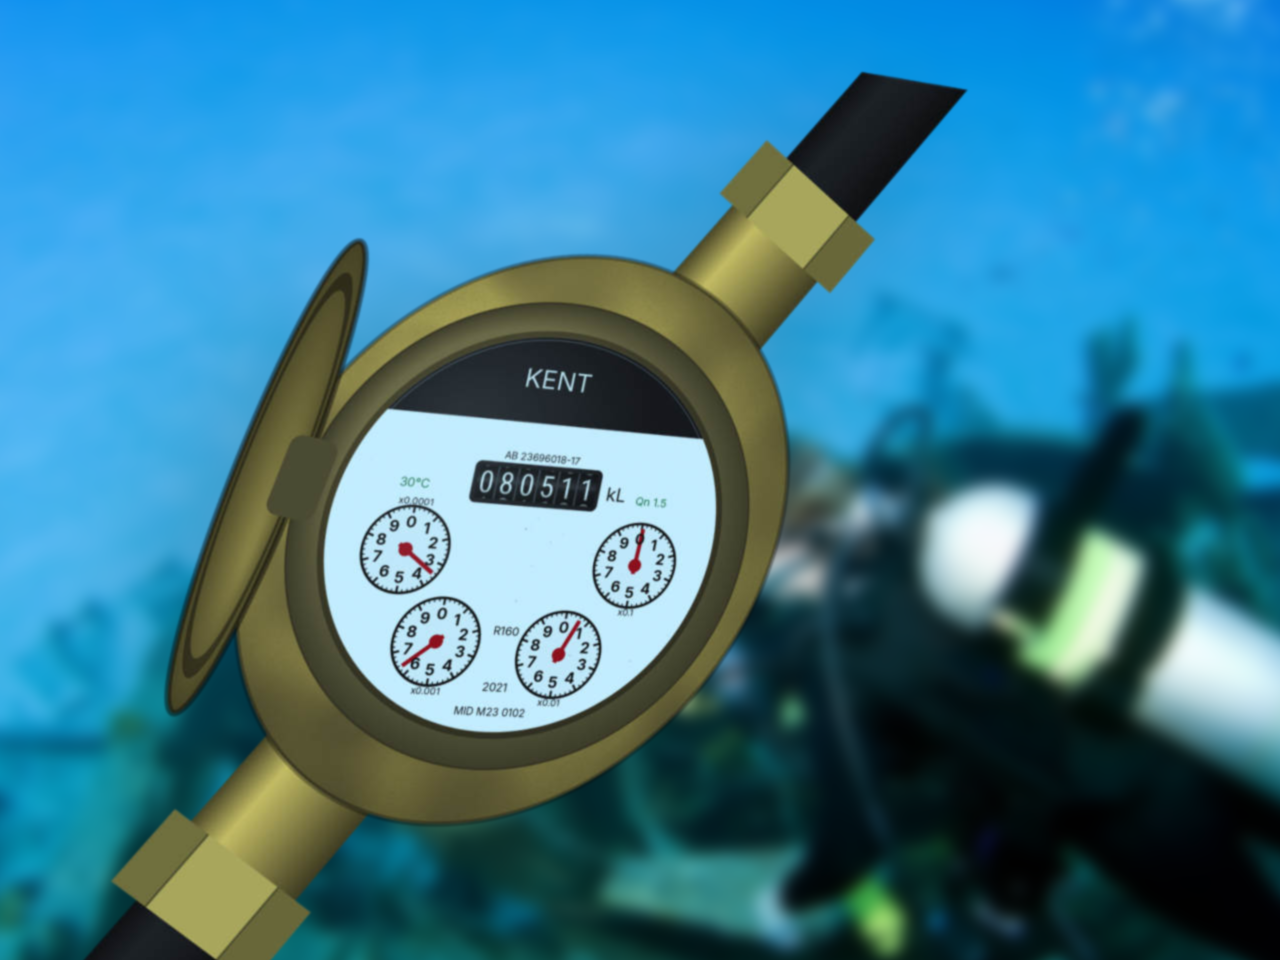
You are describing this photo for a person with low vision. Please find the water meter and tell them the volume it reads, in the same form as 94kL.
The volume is 80511.0063kL
